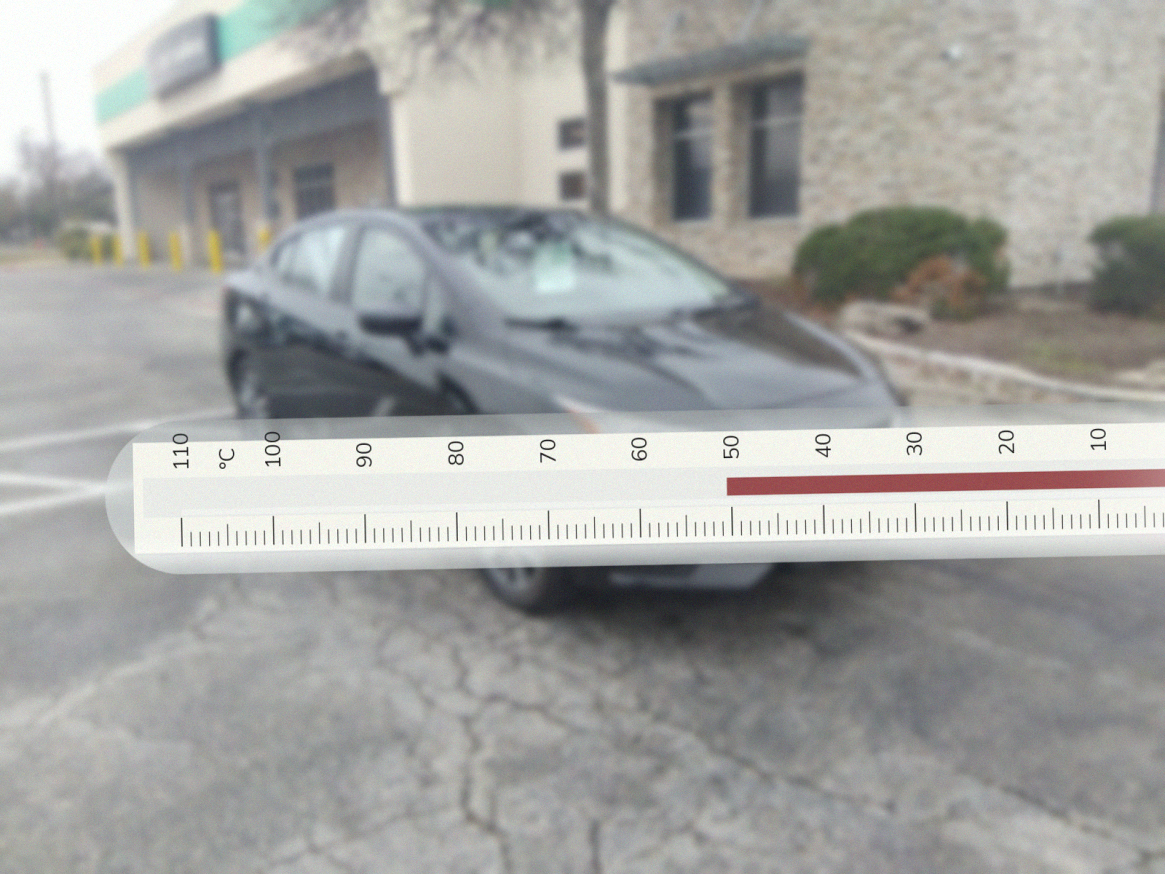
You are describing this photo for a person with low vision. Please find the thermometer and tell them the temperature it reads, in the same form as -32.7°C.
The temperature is 50.5°C
